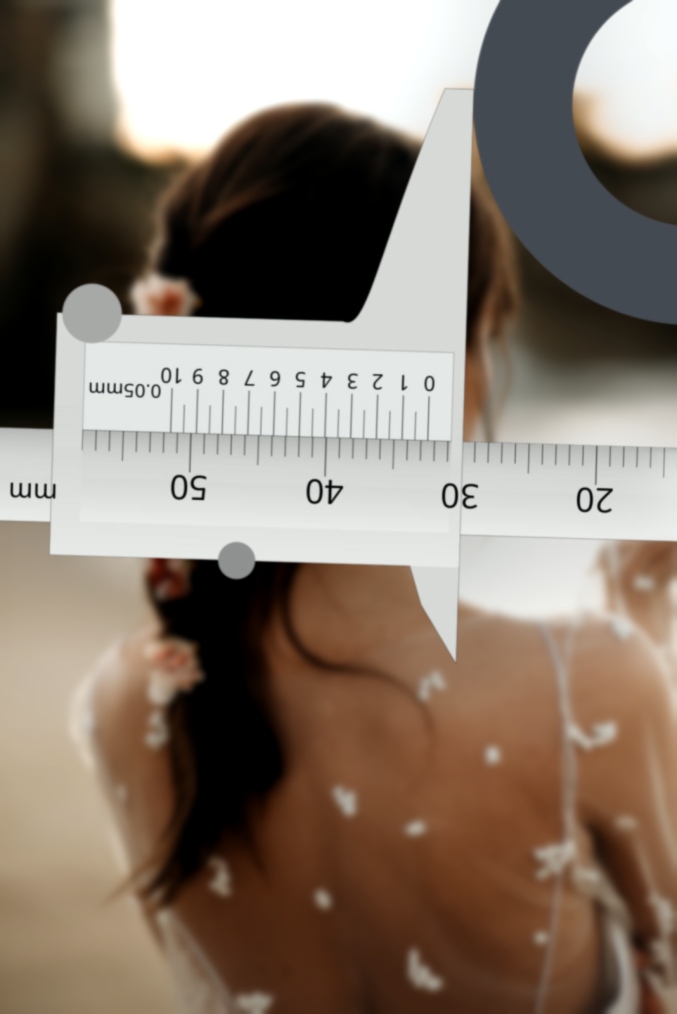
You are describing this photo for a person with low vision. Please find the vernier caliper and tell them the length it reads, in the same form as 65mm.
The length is 32.5mm
